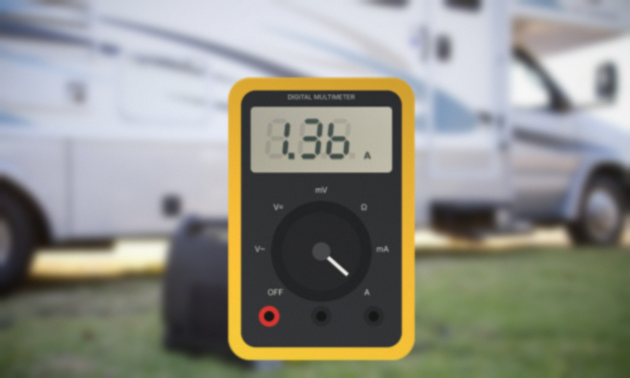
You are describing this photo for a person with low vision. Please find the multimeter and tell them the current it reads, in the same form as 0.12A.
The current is 1.36A
